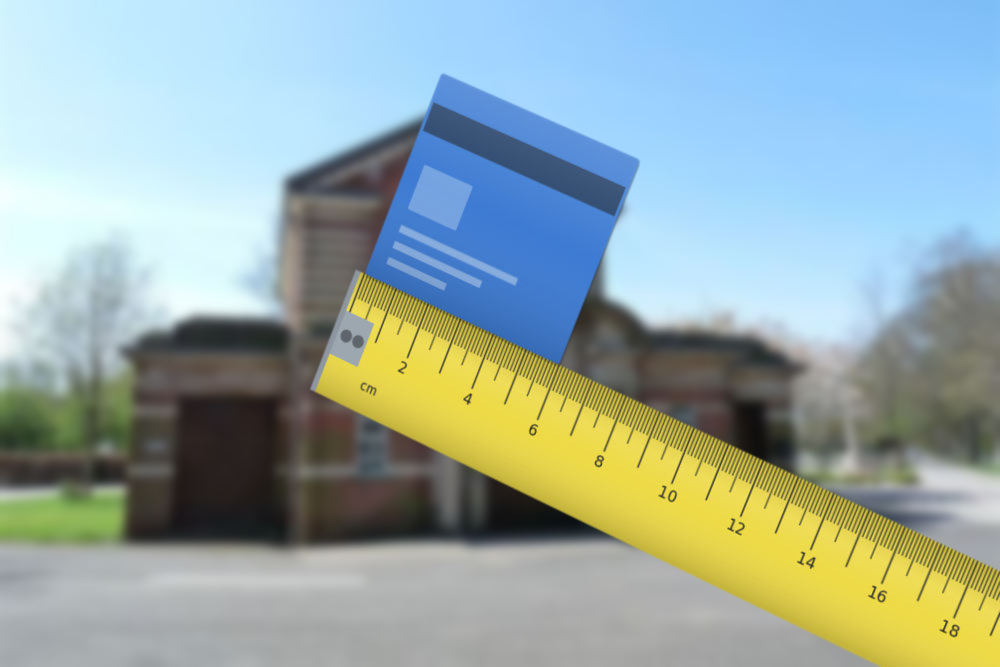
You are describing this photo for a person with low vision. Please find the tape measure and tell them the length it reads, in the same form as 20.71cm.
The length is 6cm
